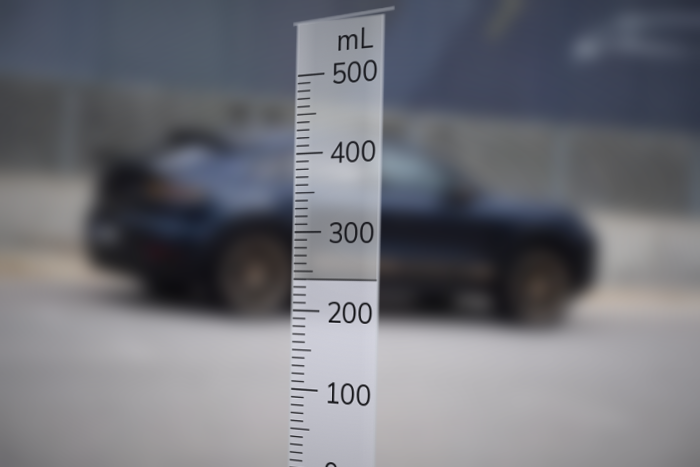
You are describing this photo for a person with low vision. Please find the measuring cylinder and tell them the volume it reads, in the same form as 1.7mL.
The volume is 240mL
